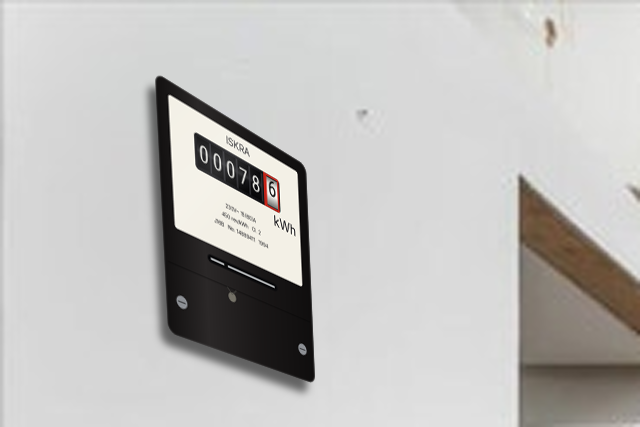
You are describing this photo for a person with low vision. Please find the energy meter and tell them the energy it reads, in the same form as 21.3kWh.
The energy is 78.6kWh
